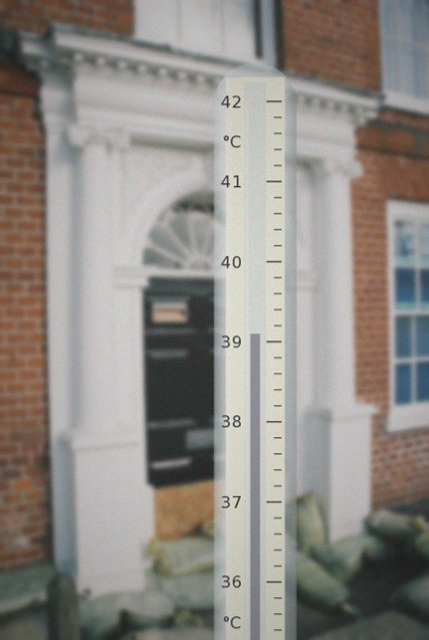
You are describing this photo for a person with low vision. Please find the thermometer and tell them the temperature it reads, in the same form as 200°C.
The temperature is 39.1°C
